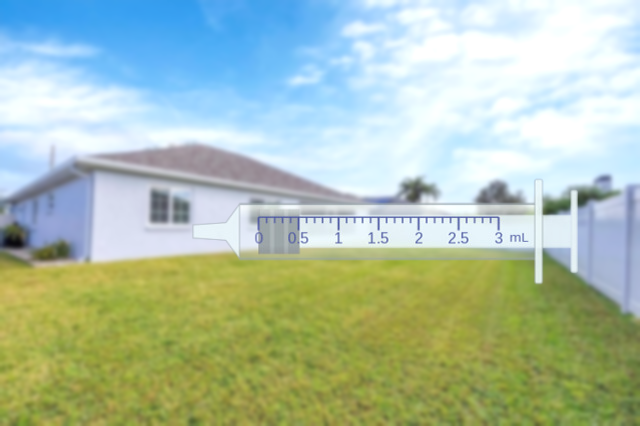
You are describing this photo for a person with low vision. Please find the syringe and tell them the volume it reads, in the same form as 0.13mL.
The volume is 0mL
